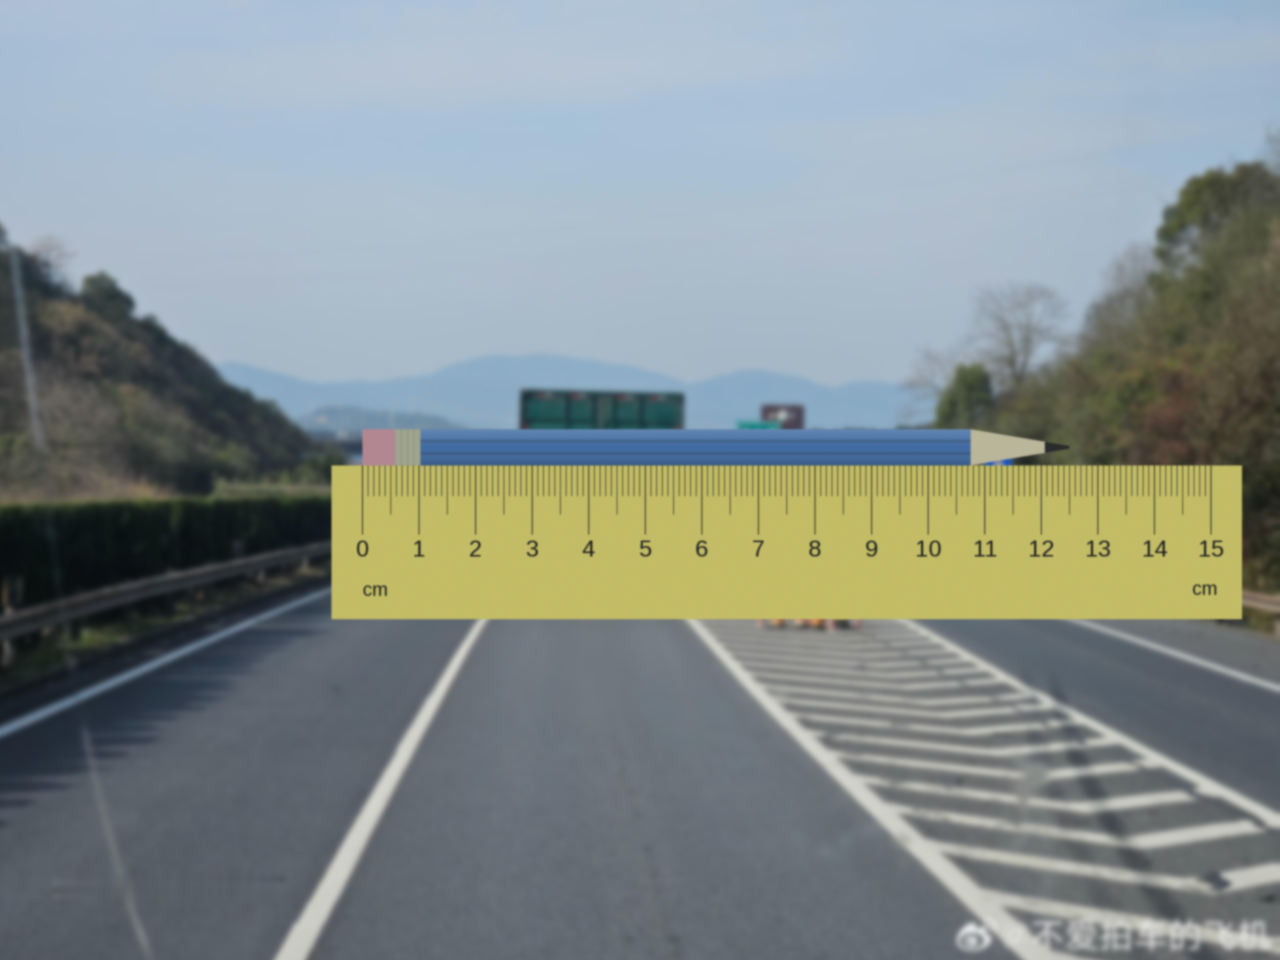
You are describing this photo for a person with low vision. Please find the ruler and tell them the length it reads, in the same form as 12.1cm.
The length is 12.5cm
